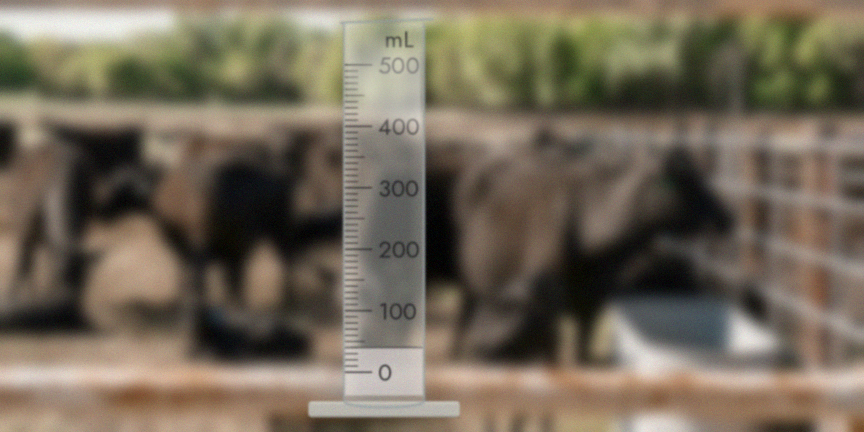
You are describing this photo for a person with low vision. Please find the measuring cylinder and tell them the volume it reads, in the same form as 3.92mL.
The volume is 40mL
